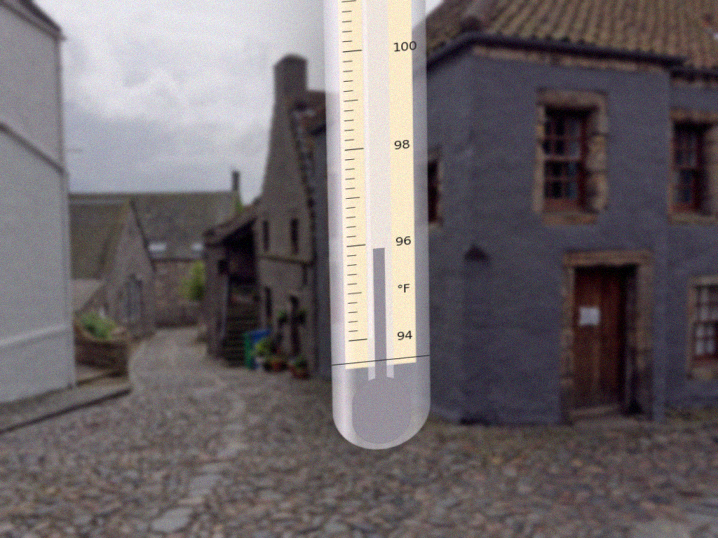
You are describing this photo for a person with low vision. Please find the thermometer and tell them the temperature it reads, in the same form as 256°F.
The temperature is 95.9°F
